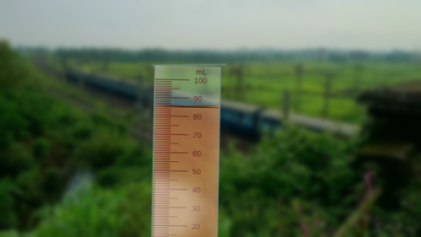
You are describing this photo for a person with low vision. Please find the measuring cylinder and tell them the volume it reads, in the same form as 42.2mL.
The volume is 85mL
